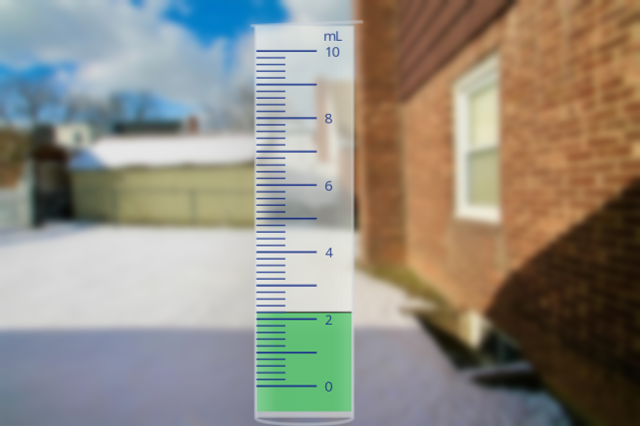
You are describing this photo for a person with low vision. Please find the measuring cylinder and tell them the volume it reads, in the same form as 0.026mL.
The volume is 2.2mL
